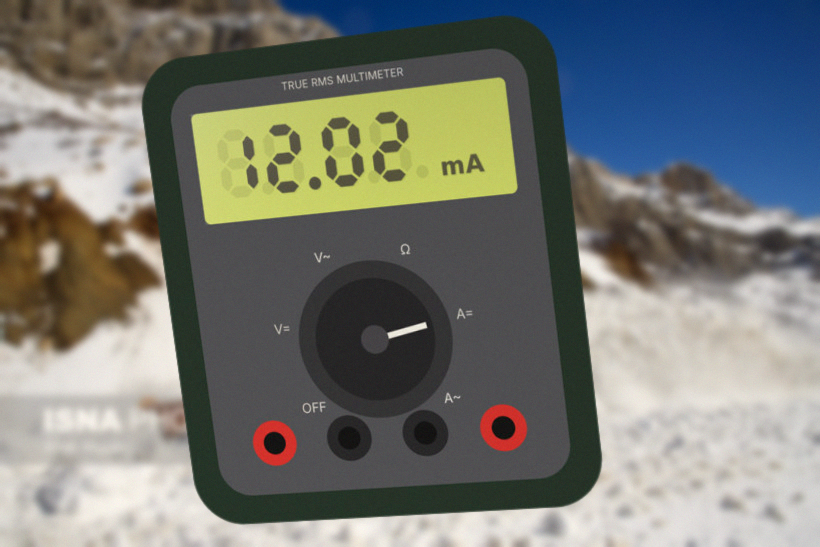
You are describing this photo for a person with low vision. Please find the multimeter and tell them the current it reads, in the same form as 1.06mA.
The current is 12.02mA
